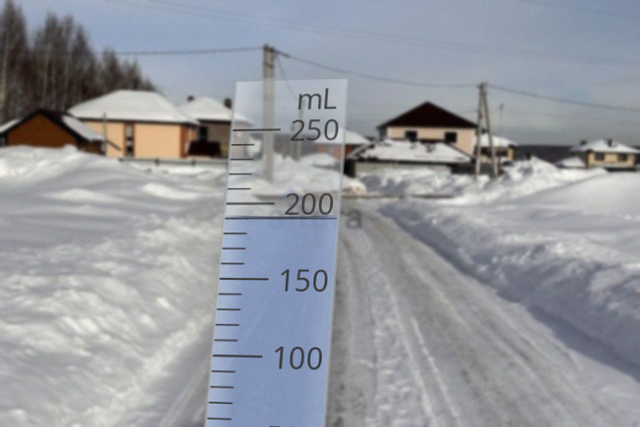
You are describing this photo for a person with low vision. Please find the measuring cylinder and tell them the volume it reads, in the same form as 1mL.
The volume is 190mL
